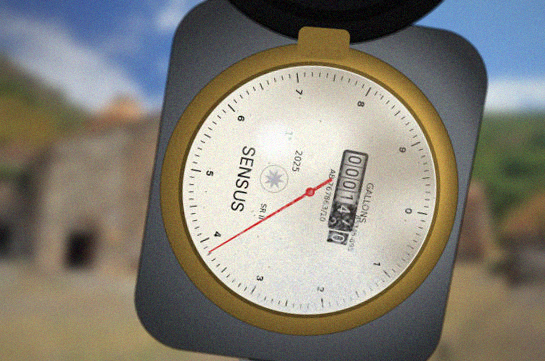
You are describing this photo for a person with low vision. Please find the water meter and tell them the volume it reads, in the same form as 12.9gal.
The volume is 1473.8gal
